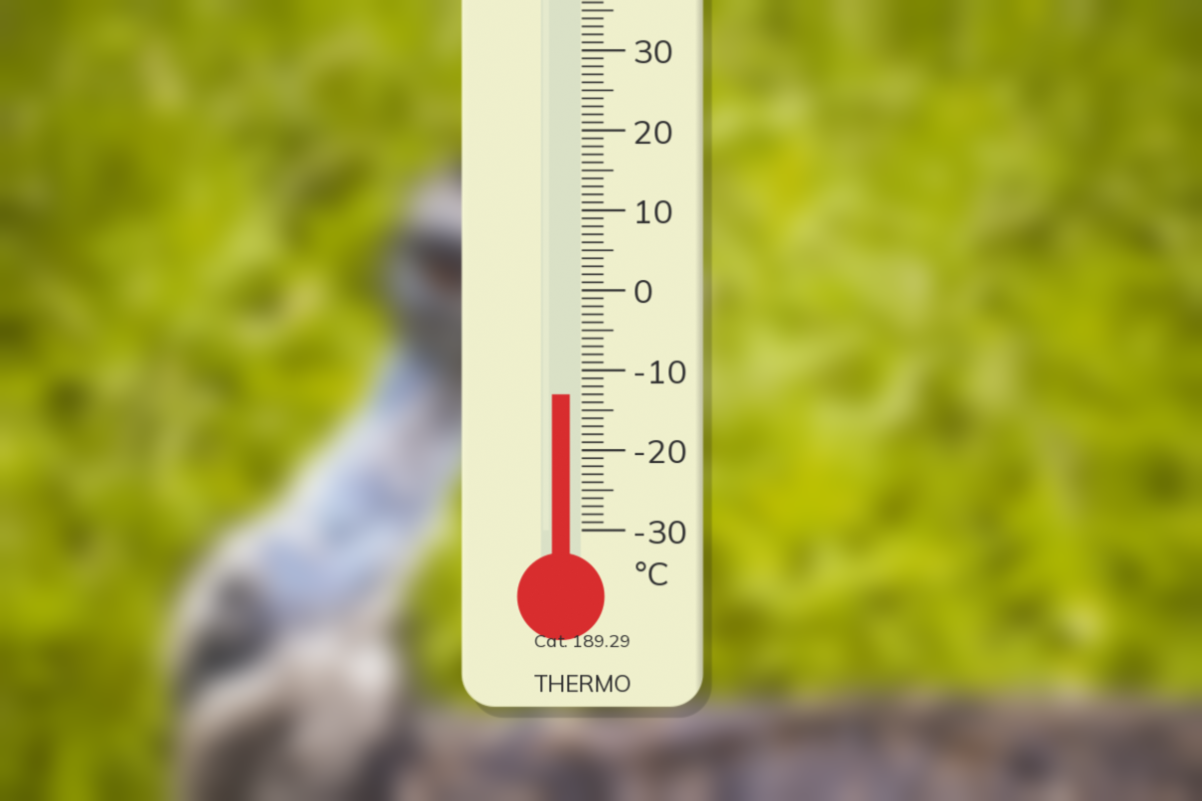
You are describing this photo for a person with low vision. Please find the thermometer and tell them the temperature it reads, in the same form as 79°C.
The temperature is -13°C
